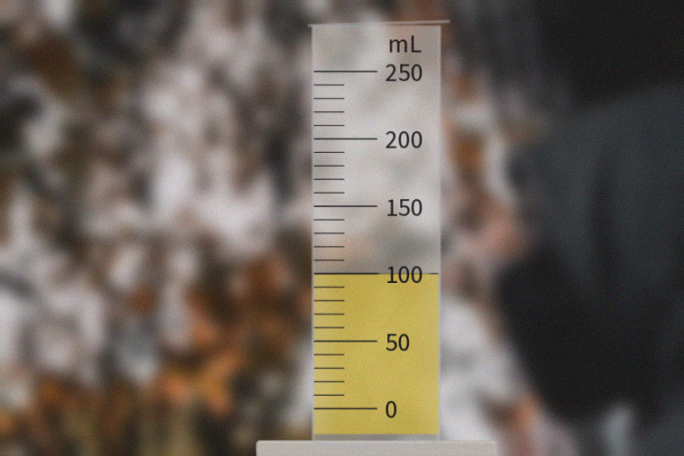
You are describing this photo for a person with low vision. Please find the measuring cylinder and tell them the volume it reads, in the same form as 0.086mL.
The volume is 100mL
